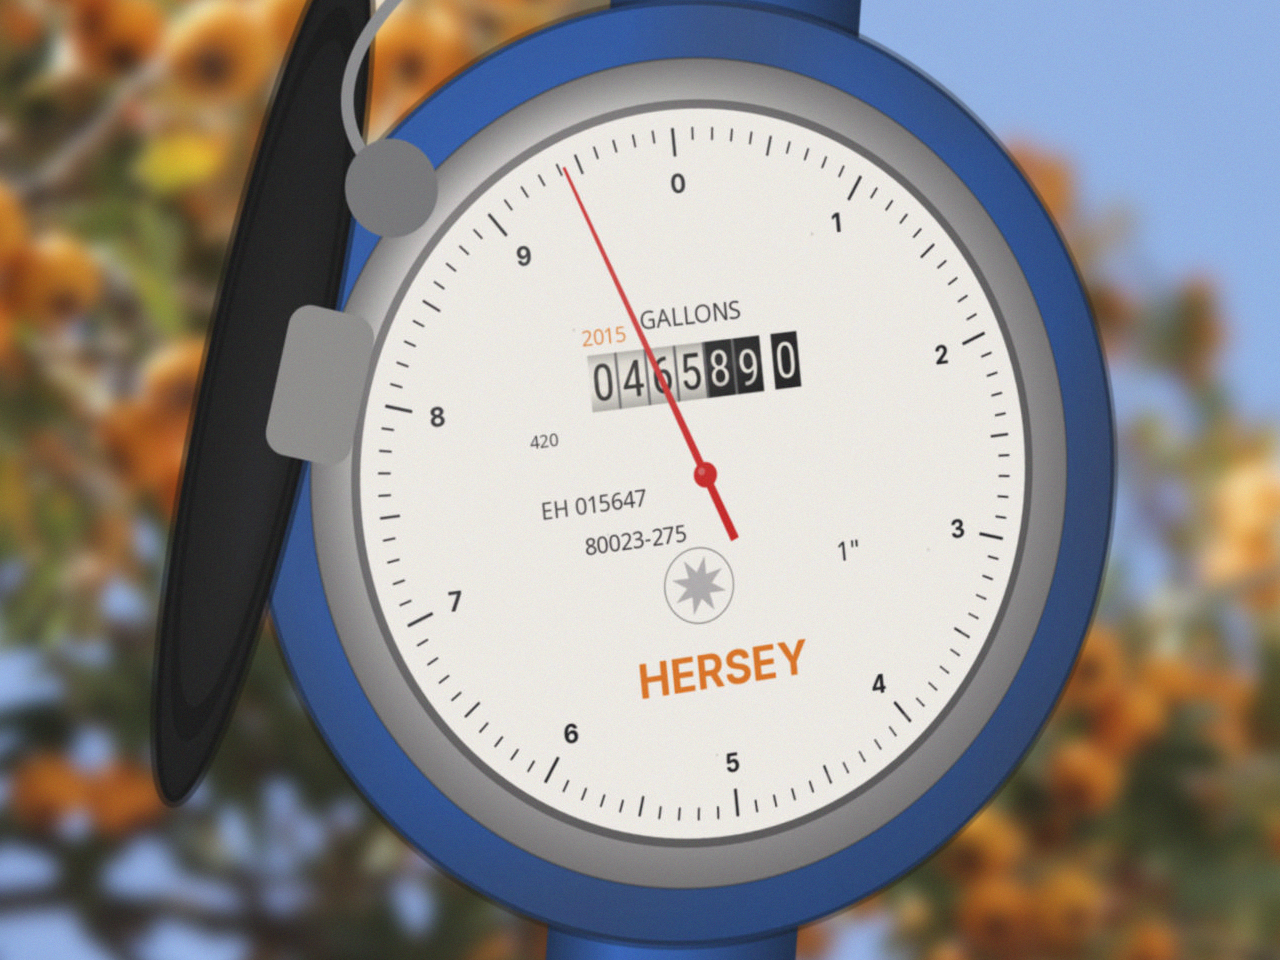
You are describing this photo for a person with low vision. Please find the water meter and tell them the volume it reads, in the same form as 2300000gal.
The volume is 465889.4gal
